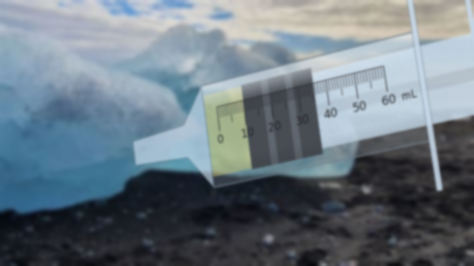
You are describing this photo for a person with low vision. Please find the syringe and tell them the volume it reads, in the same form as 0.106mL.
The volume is 10mL
